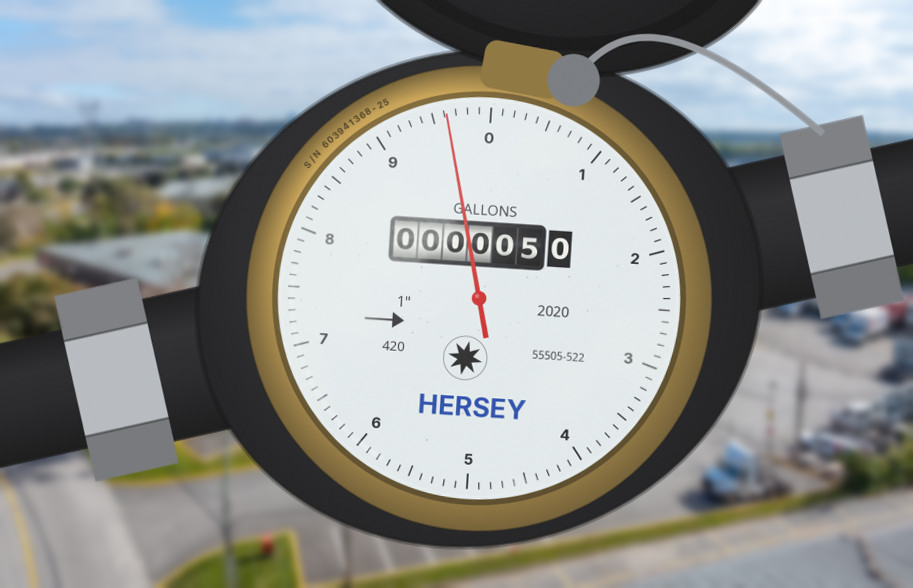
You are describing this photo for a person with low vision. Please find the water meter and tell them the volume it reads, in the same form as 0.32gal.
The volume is 49.6gal
